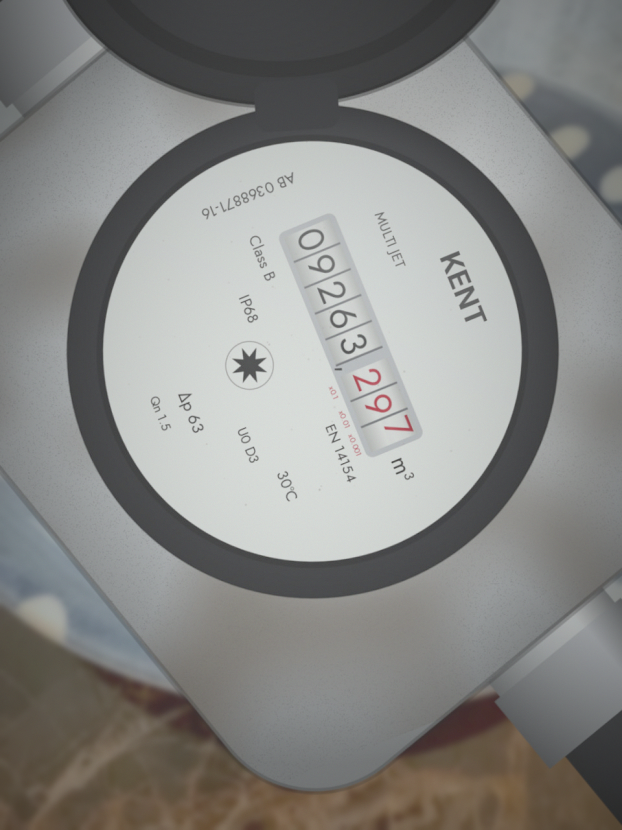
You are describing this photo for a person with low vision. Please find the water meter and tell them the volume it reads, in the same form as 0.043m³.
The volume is 9263.297m³
